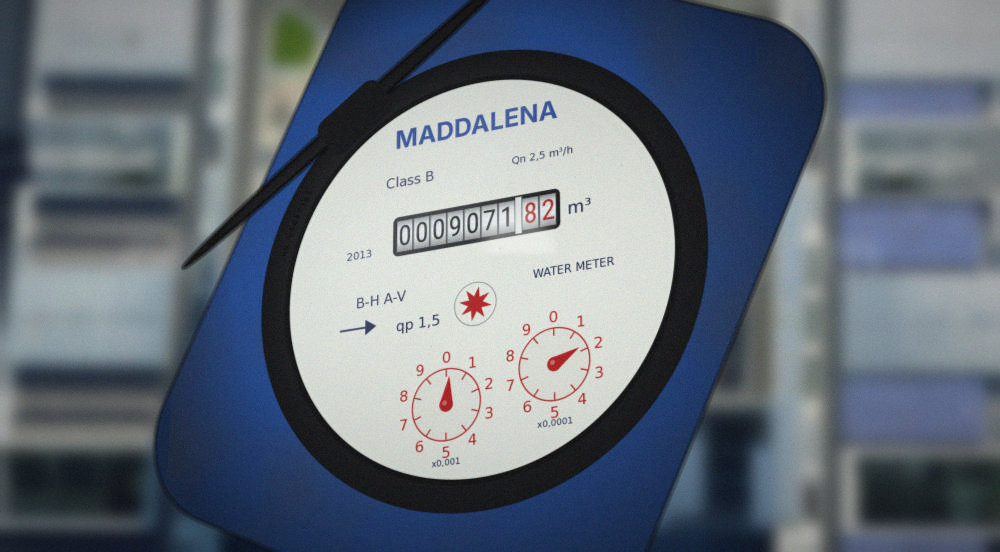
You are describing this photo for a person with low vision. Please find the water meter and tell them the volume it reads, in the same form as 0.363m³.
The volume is 9071.8201m³
